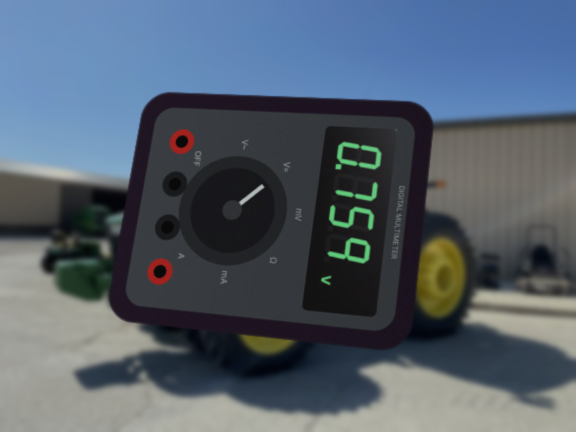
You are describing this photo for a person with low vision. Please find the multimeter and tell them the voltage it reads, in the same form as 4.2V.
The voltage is 0.759V
